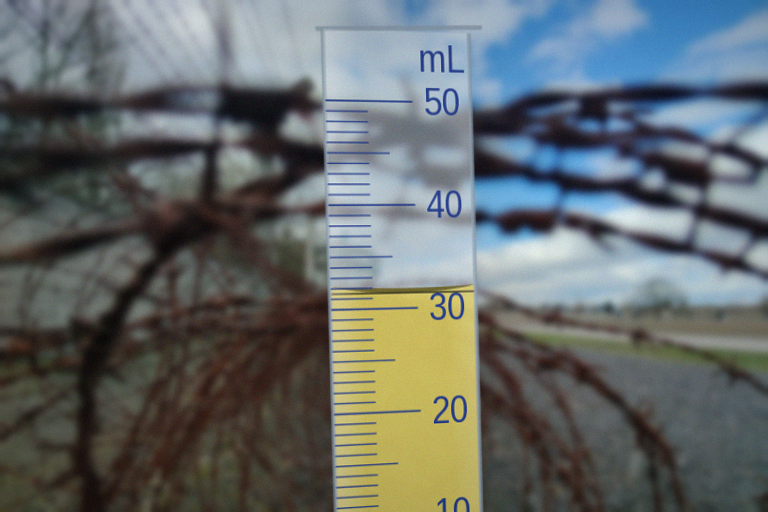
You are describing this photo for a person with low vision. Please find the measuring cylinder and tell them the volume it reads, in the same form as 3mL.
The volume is 31.5mL
